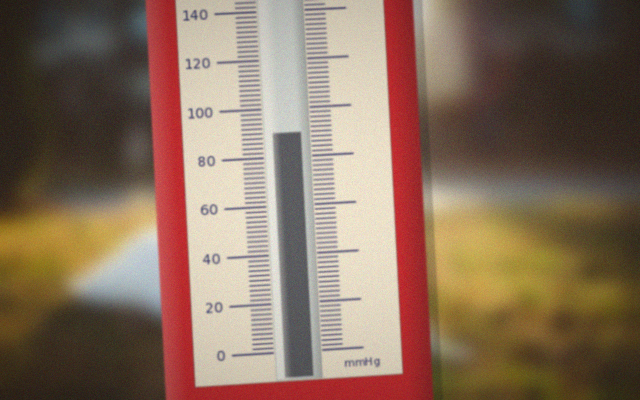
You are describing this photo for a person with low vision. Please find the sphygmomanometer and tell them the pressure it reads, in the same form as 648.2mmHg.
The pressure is 90mmHg
